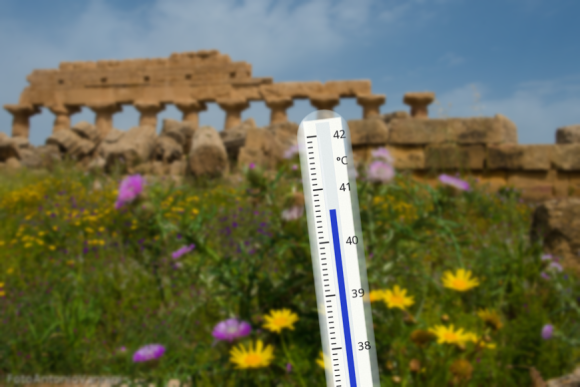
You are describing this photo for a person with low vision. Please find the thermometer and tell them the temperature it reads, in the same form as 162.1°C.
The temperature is 40.6°C
